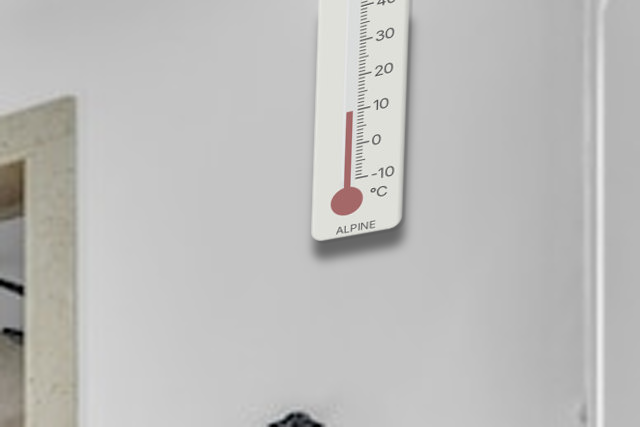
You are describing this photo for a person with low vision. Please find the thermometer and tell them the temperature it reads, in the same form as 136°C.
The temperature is 10°C
